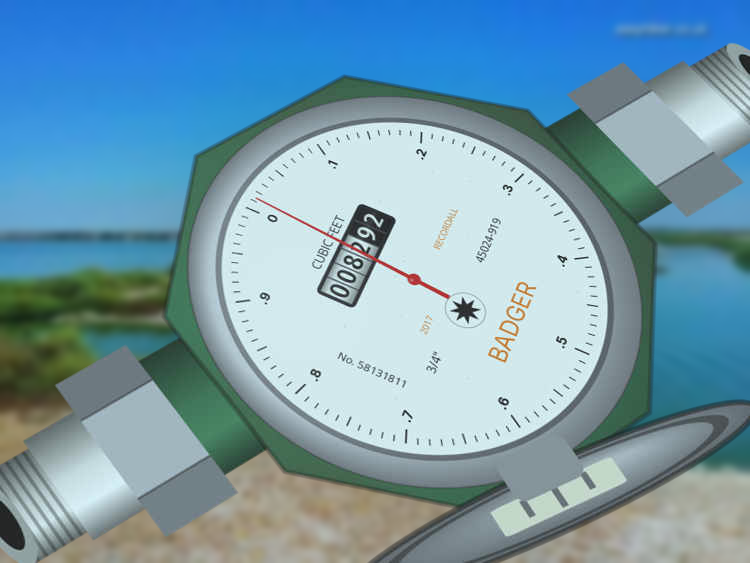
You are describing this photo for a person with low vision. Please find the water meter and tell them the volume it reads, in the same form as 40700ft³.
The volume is 8292.01ft³
